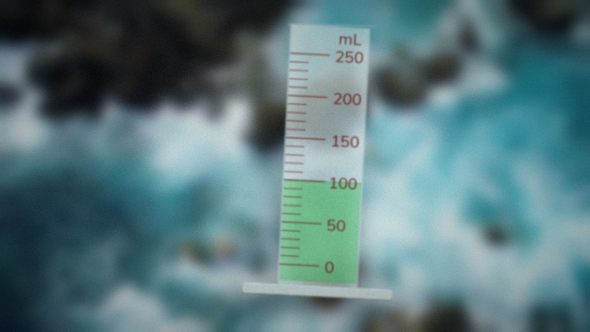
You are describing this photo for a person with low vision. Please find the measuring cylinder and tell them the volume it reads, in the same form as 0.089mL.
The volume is 100mL
